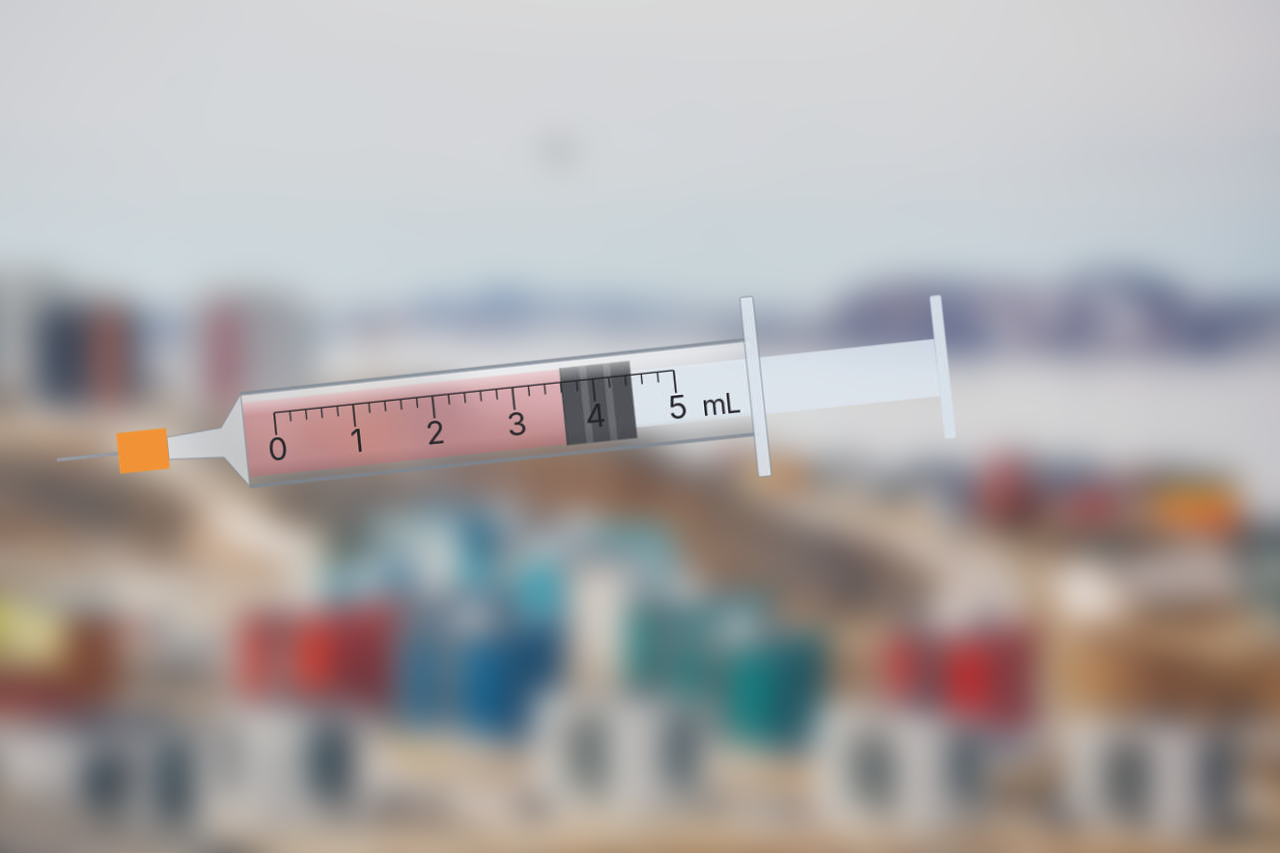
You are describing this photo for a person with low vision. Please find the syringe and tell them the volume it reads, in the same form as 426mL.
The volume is 3.6mL
